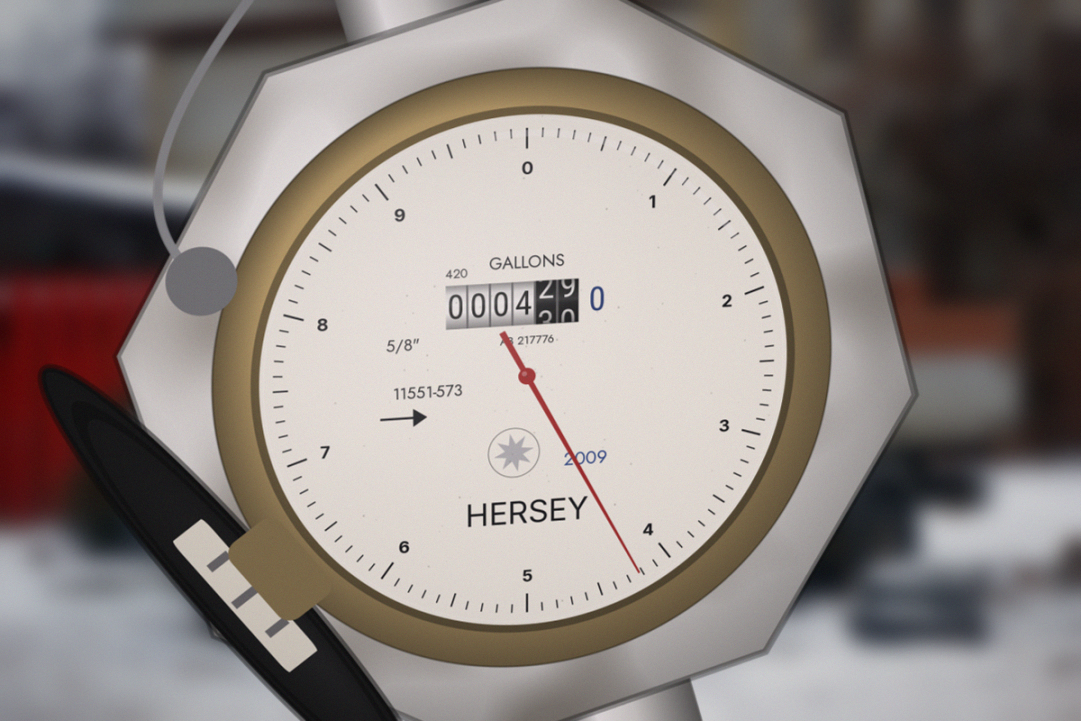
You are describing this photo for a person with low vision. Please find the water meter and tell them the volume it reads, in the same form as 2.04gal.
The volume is 4294.2gal
